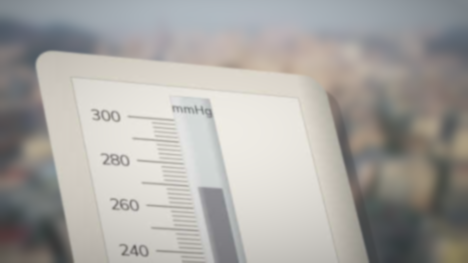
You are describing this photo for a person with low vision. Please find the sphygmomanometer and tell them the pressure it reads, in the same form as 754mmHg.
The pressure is 270mmHg
